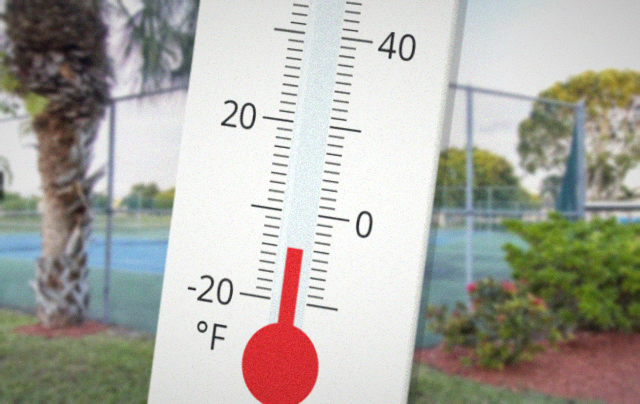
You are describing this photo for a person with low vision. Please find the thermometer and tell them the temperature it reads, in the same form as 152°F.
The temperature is -8°F
